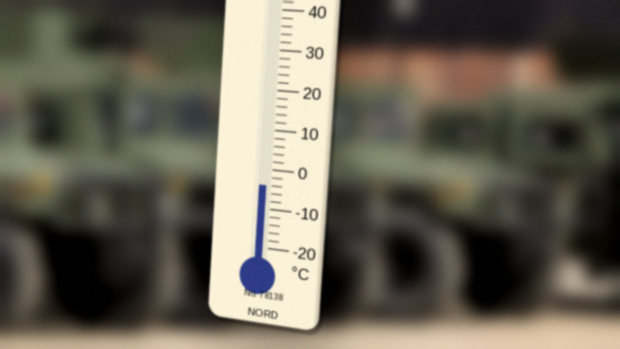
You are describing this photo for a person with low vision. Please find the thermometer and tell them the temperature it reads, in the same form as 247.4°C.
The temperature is -4°C
